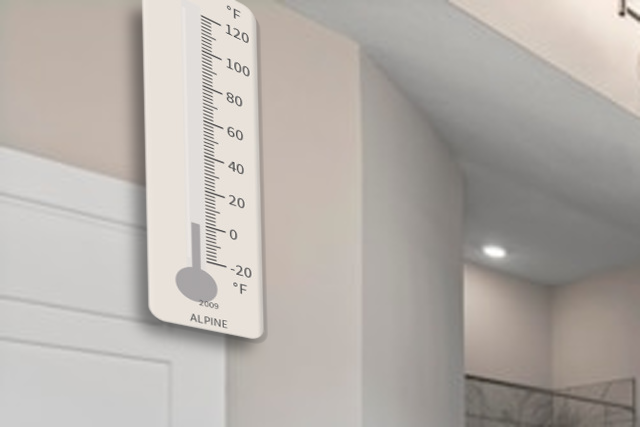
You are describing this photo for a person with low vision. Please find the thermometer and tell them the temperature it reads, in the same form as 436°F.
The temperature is 0°F
